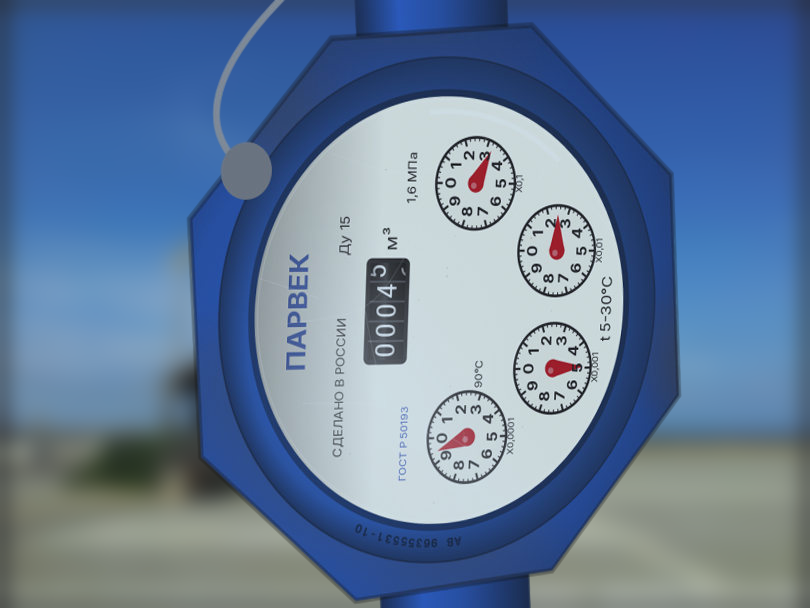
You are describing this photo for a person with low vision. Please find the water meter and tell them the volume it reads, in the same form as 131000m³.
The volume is 45.3249m³
